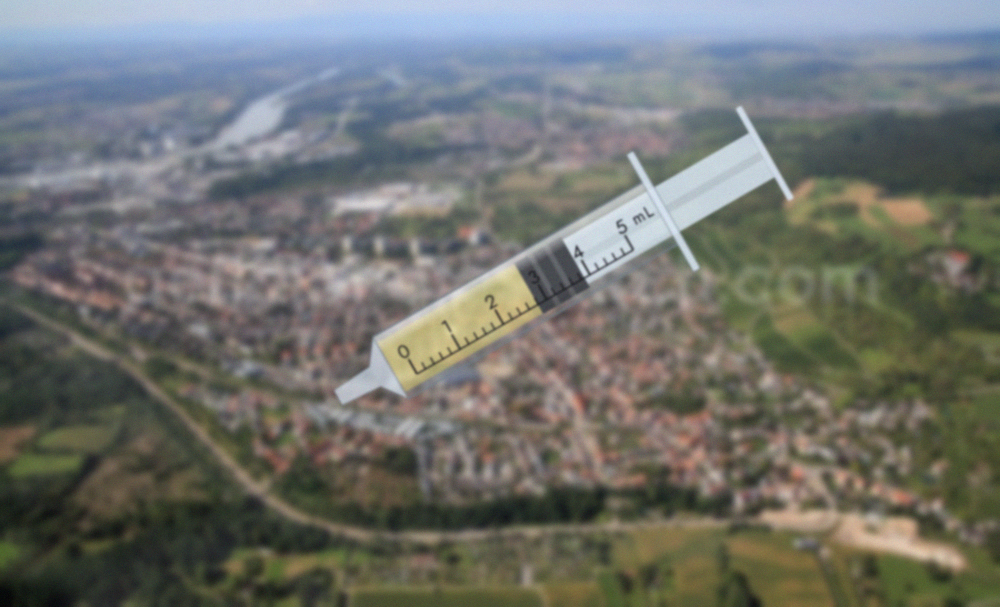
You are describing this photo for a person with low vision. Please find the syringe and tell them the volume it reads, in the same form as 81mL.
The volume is 2.8mL
